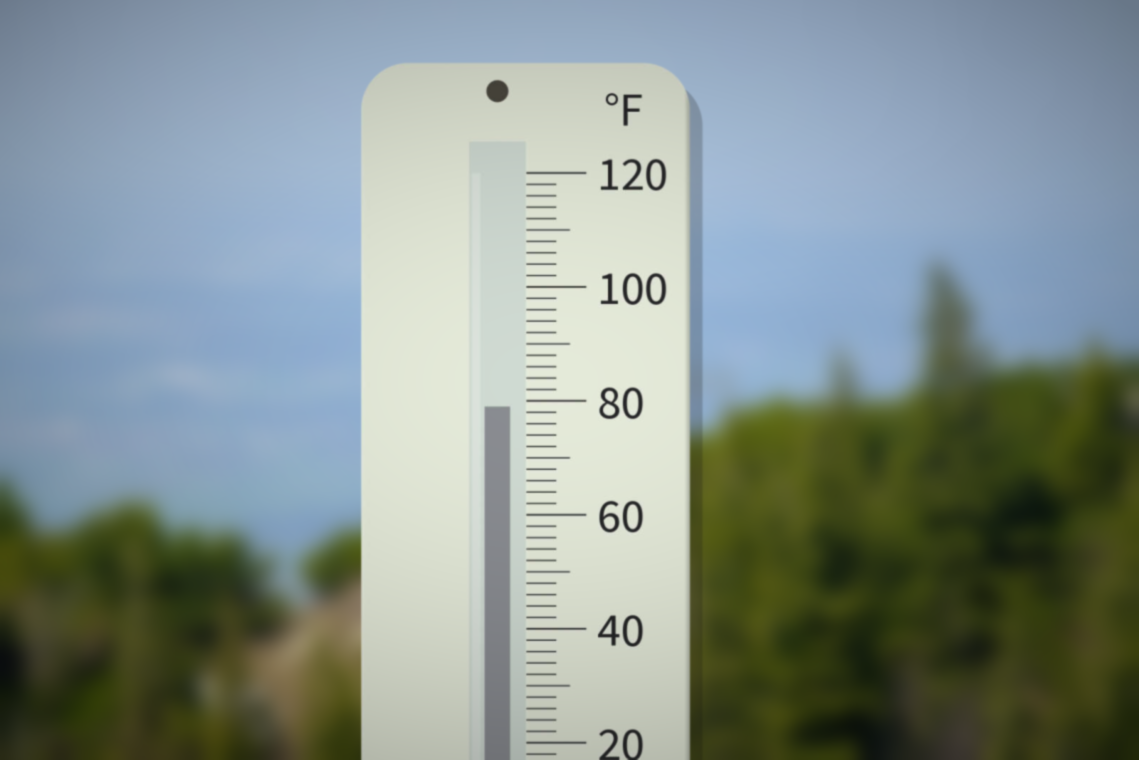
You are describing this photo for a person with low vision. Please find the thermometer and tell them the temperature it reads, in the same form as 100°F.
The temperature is 79°F
